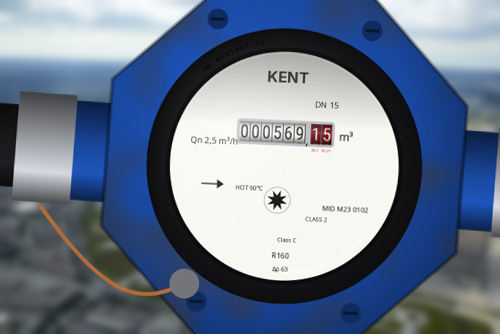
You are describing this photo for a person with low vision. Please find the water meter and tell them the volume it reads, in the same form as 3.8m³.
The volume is 569.15m³
